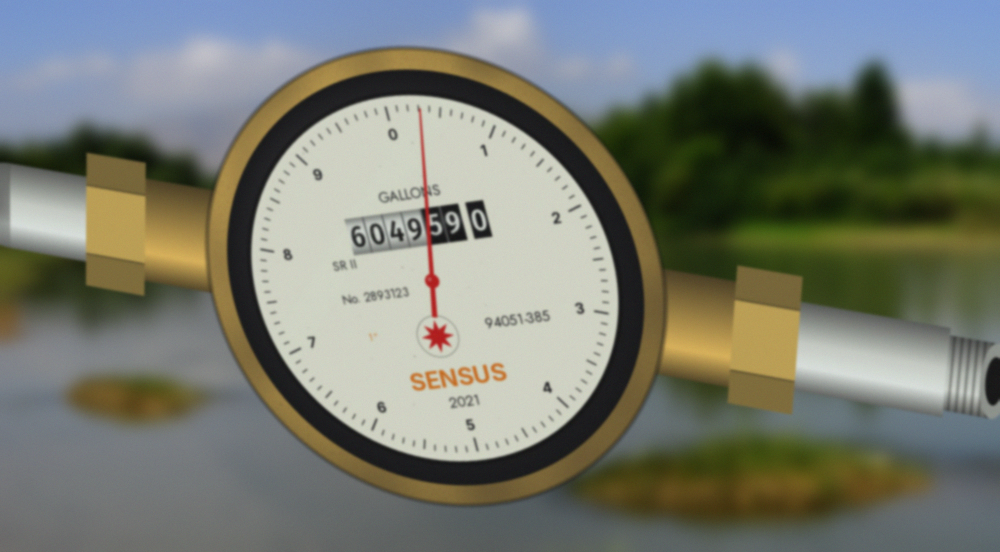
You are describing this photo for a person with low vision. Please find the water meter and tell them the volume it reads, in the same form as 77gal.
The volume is 6049590.3gal
